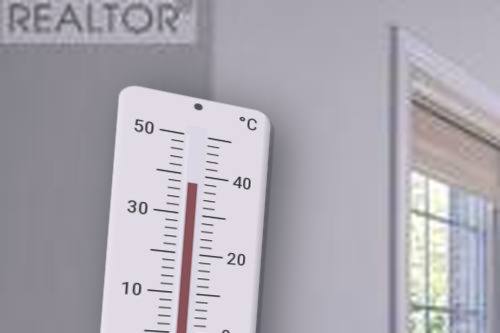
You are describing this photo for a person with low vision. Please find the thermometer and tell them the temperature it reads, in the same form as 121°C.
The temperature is 38°C
